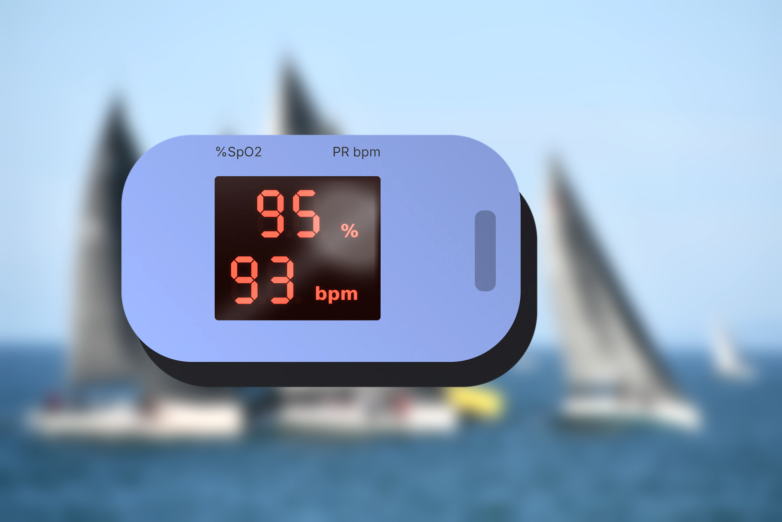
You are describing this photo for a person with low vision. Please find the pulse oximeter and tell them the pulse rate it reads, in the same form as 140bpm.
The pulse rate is 93bpm
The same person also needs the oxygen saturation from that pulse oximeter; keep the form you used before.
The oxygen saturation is 95%
